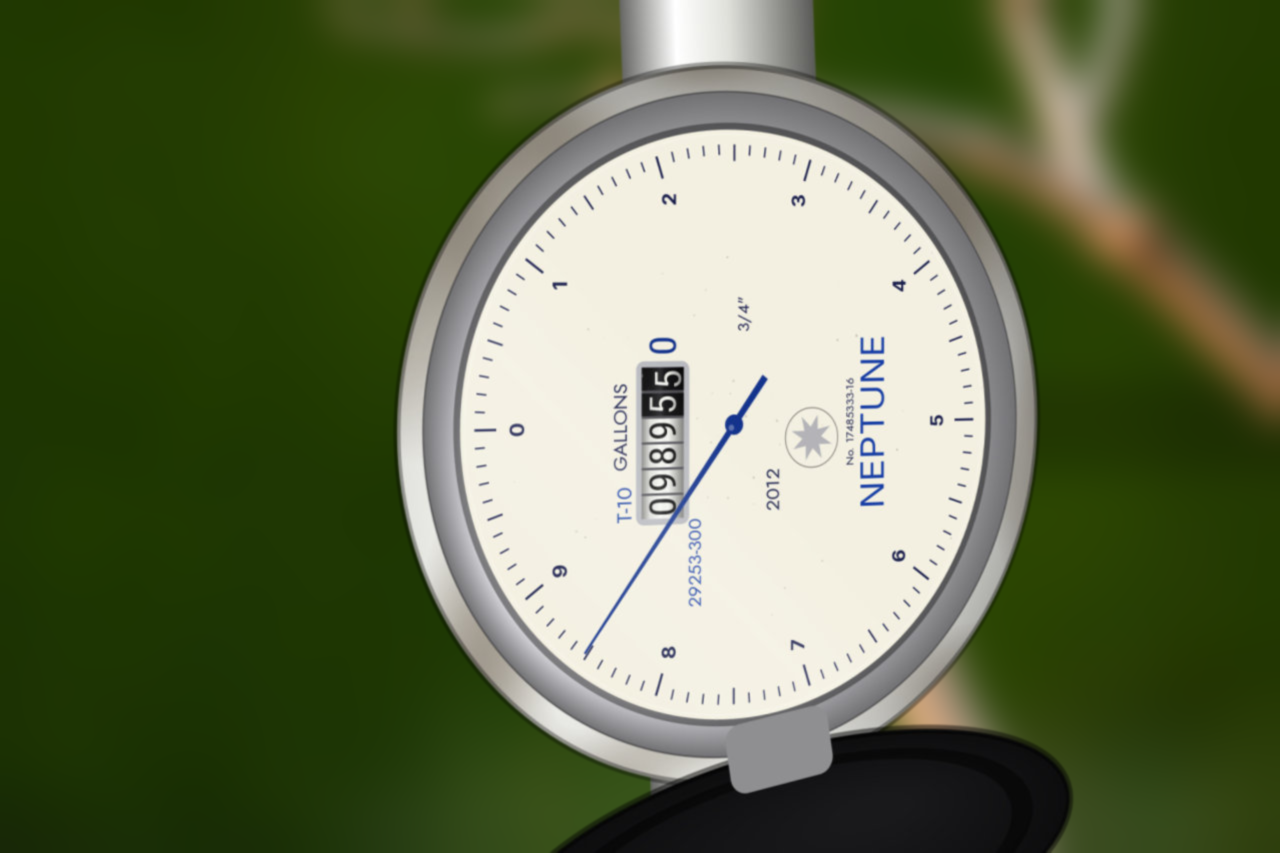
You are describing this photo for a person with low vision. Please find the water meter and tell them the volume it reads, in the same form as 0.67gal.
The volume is 989548.5gal
